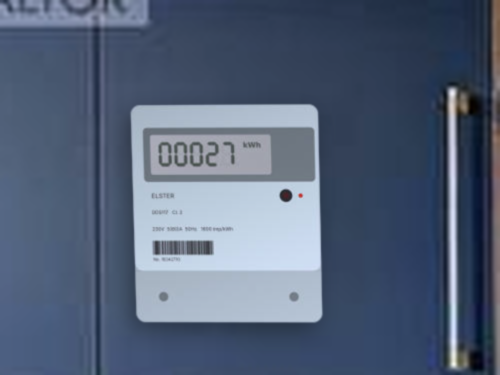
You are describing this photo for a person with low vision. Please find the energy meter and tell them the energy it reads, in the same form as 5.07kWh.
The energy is 27kWh
